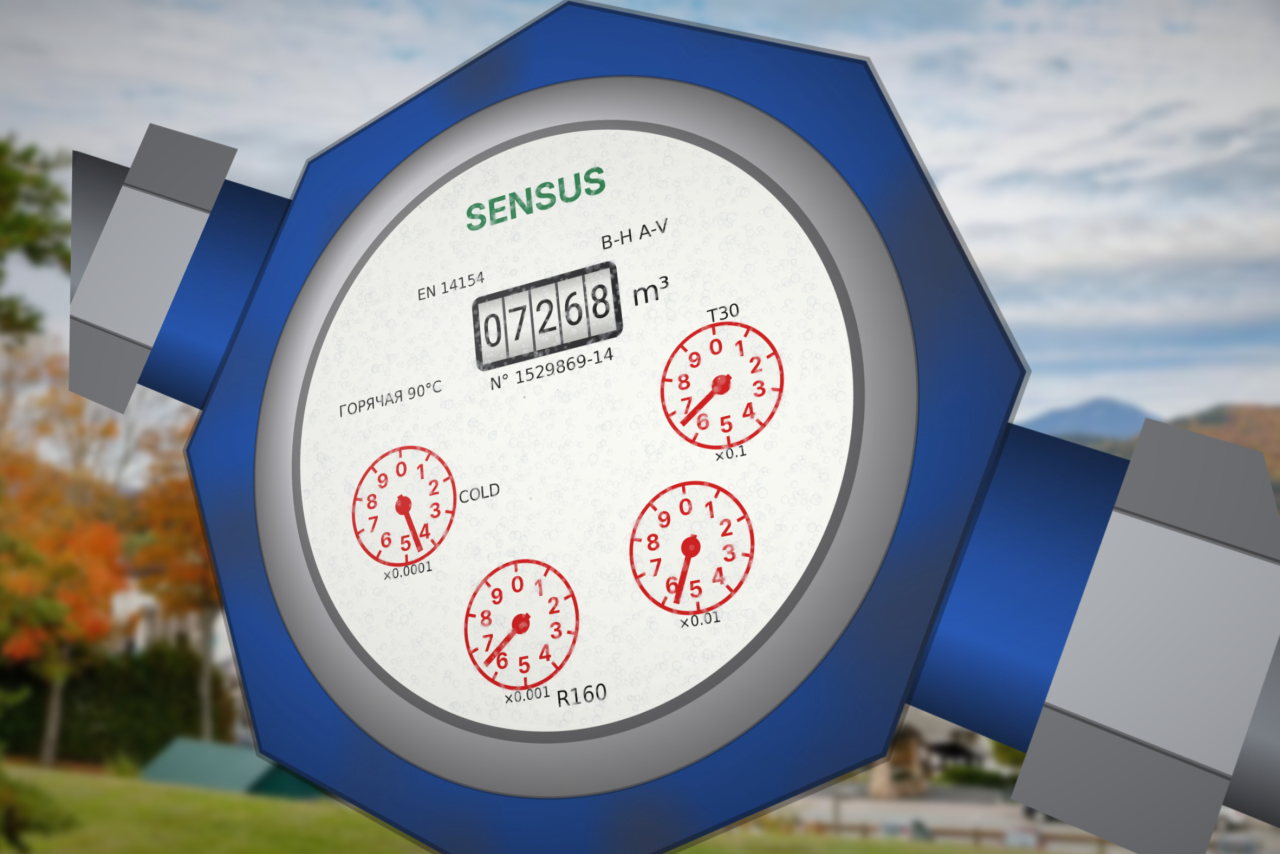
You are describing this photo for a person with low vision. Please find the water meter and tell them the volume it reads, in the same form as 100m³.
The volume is 7268.6564m³
